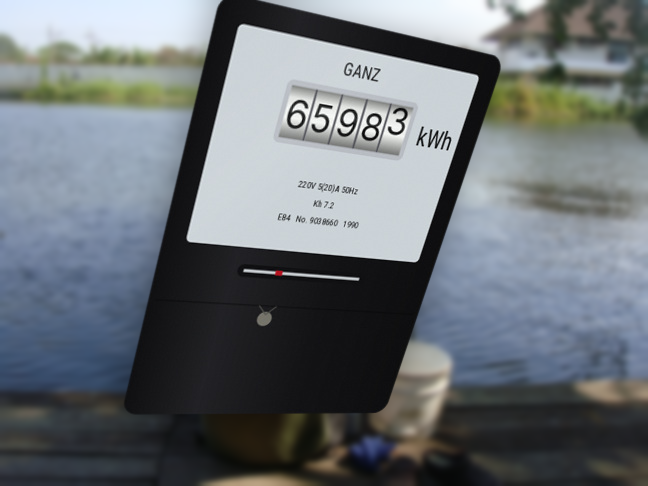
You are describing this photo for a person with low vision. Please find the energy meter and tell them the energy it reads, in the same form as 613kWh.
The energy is 65983kWh
